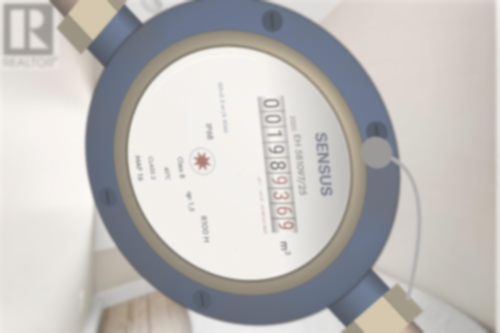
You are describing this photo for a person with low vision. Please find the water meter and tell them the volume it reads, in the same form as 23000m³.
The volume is 198.9369m³
